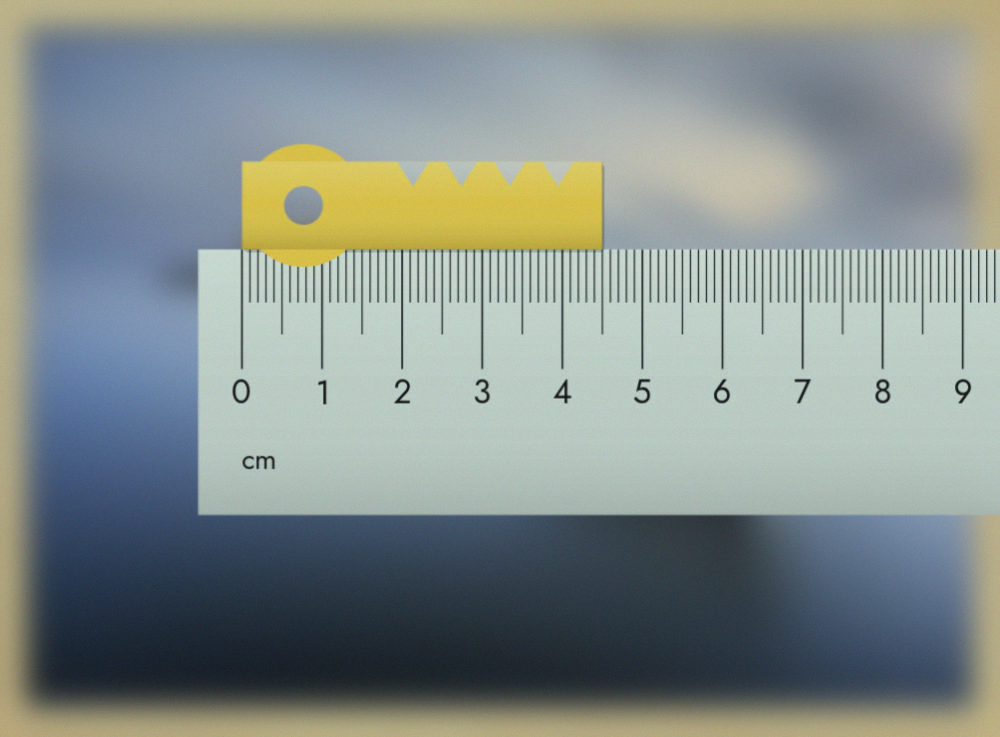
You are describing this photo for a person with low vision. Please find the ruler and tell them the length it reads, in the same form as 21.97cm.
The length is 4.5cm
